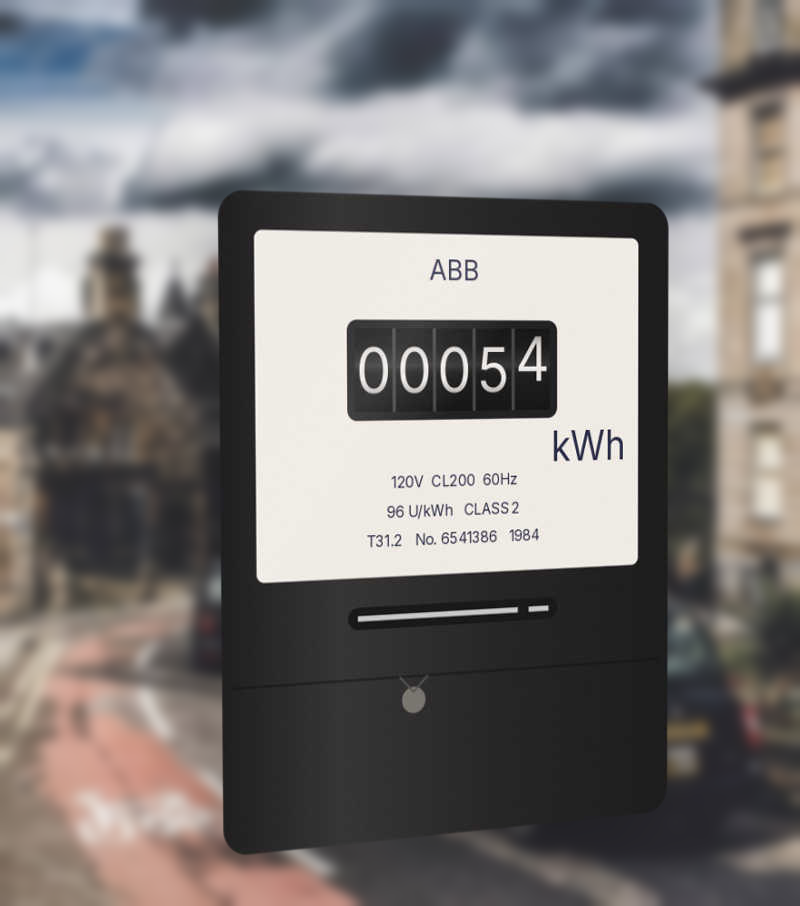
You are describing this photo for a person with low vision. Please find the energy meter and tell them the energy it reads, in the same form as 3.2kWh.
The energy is 54kWh
